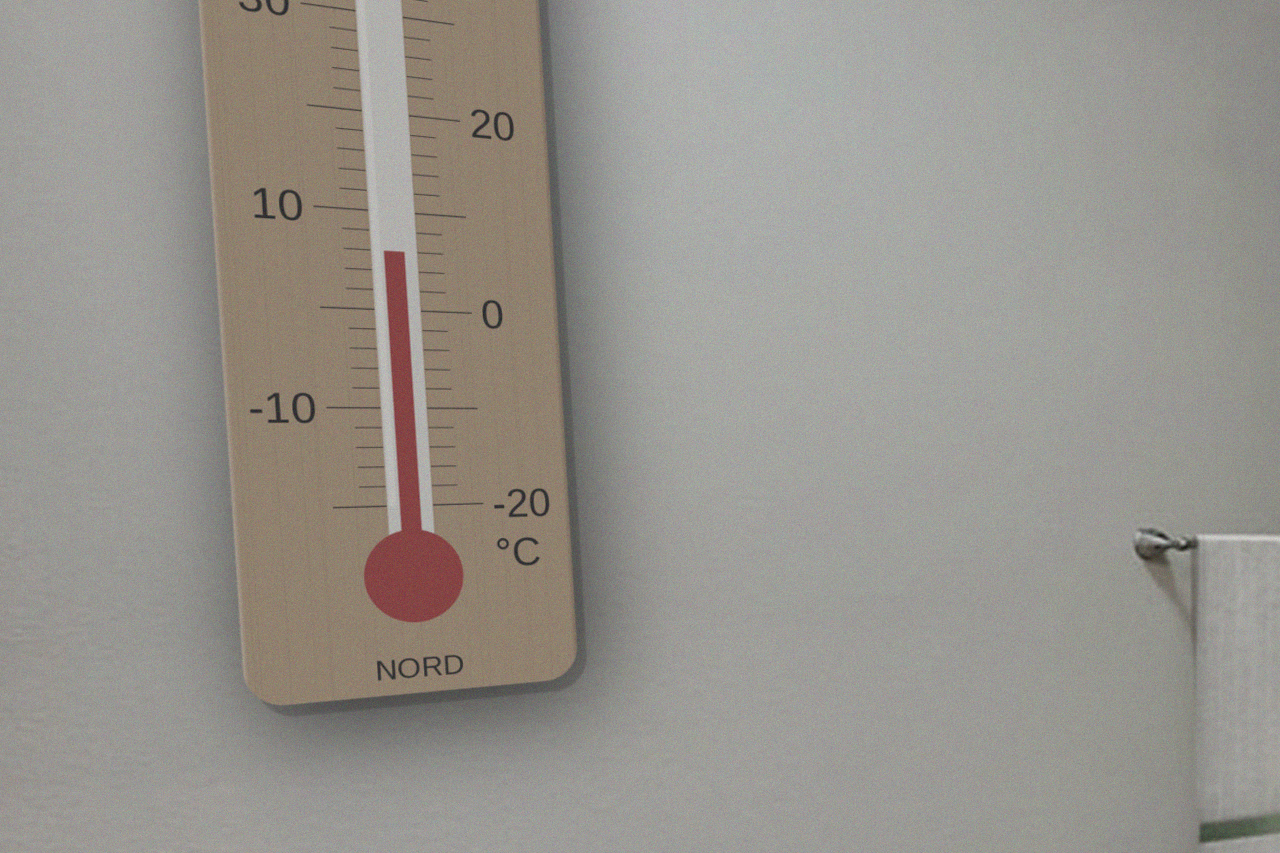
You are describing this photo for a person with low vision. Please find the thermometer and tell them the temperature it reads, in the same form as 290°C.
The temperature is 6°C
